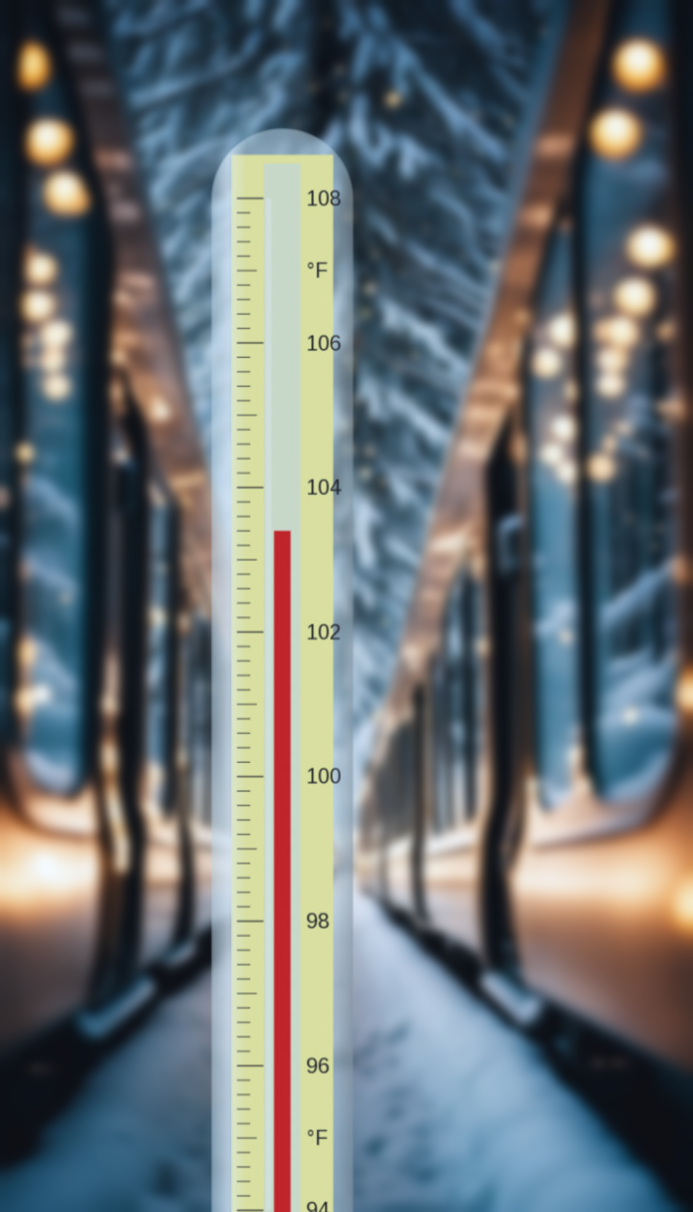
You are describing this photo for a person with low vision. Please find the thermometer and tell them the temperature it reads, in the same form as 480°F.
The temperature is 103.4°F
